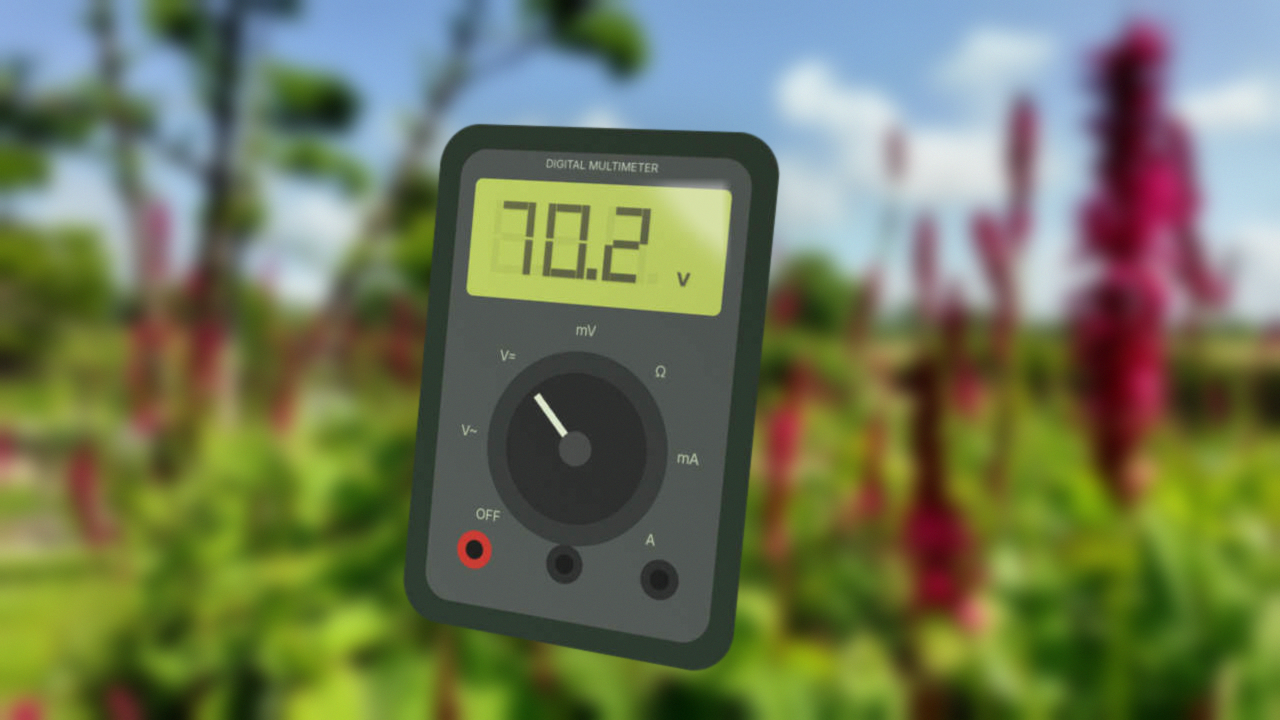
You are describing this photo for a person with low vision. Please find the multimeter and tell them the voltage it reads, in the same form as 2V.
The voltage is 70.2V
